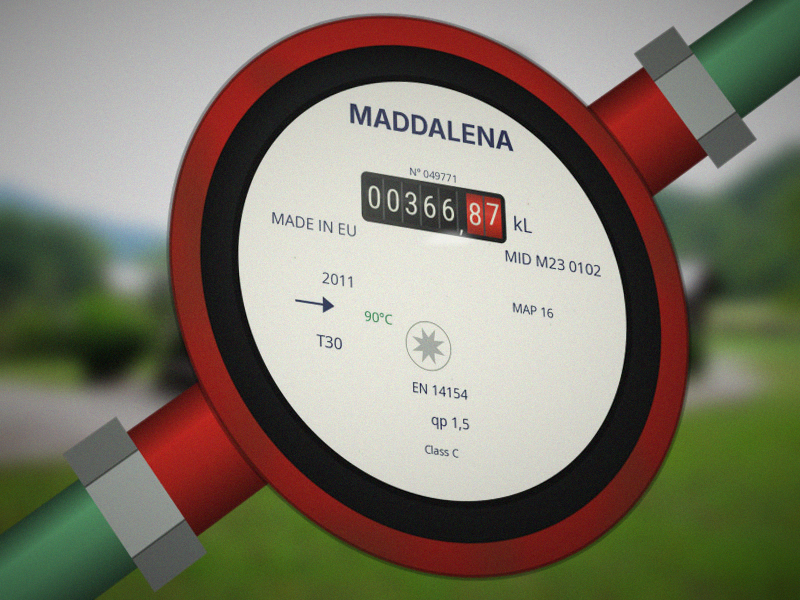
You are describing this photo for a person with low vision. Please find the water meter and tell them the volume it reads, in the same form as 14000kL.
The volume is 366.87kL
